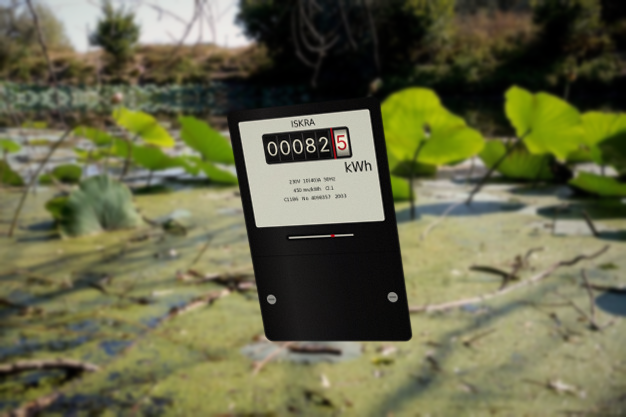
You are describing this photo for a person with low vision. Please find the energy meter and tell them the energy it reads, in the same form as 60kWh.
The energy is 82.5kWh
